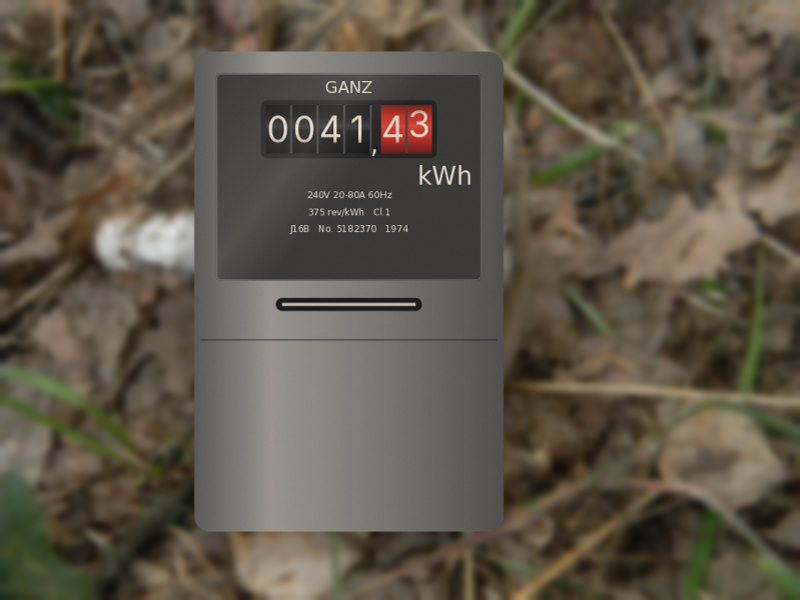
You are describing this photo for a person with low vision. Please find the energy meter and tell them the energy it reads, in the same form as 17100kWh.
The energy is 41.43kWh
